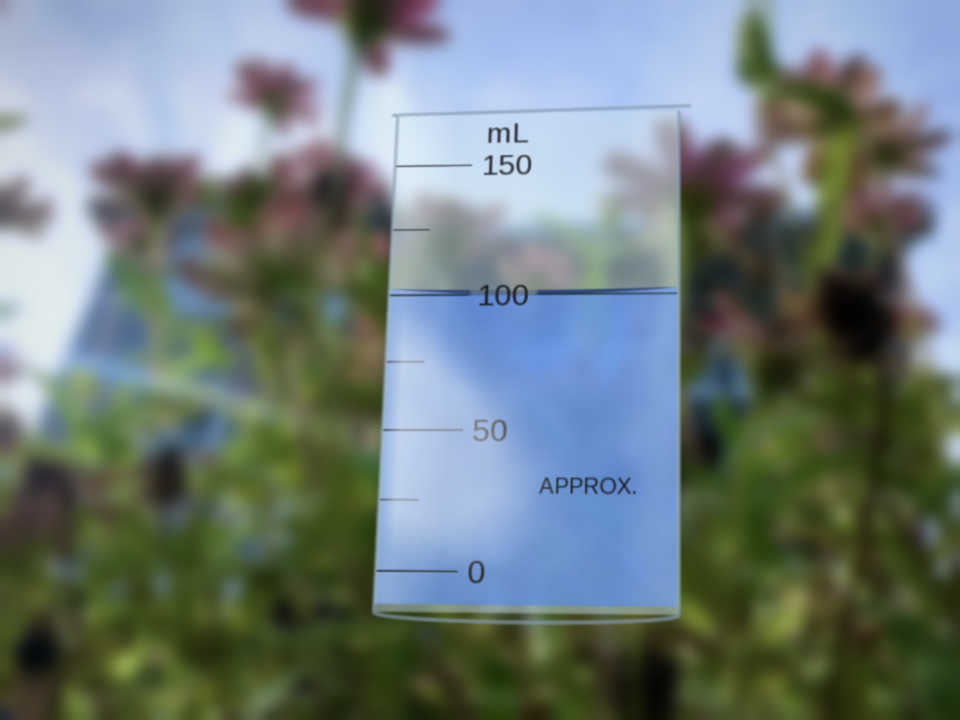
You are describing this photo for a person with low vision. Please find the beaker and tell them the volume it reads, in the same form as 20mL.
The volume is 100mL
